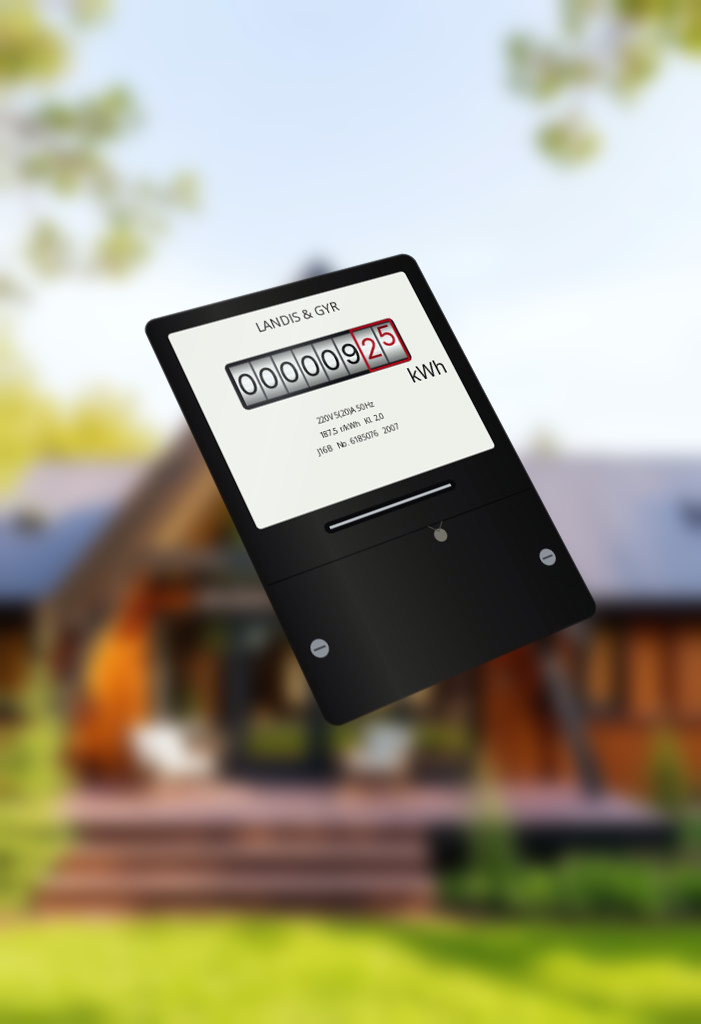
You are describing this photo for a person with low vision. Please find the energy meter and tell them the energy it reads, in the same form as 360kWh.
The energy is 9.25kWh
